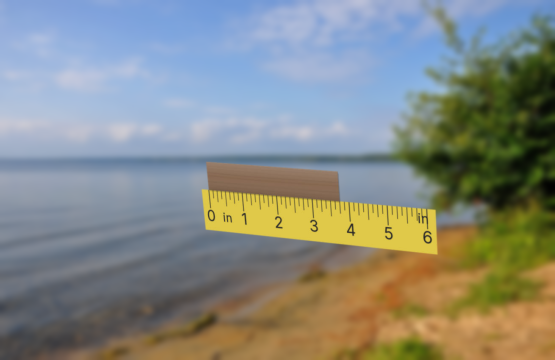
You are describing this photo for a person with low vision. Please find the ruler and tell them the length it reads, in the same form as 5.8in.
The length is 3.75in
